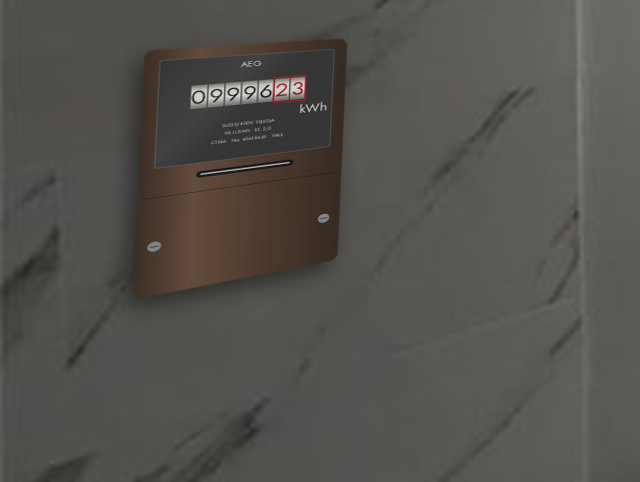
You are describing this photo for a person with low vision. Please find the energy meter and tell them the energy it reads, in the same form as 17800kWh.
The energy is 9996.23kWh
